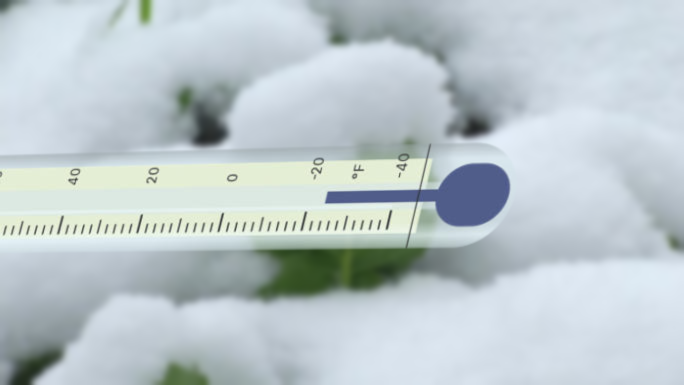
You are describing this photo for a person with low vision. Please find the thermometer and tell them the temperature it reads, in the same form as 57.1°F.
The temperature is -24°F
